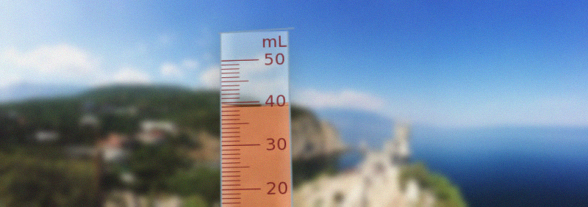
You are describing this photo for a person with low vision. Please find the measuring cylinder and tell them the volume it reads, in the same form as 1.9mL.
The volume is 39mL
